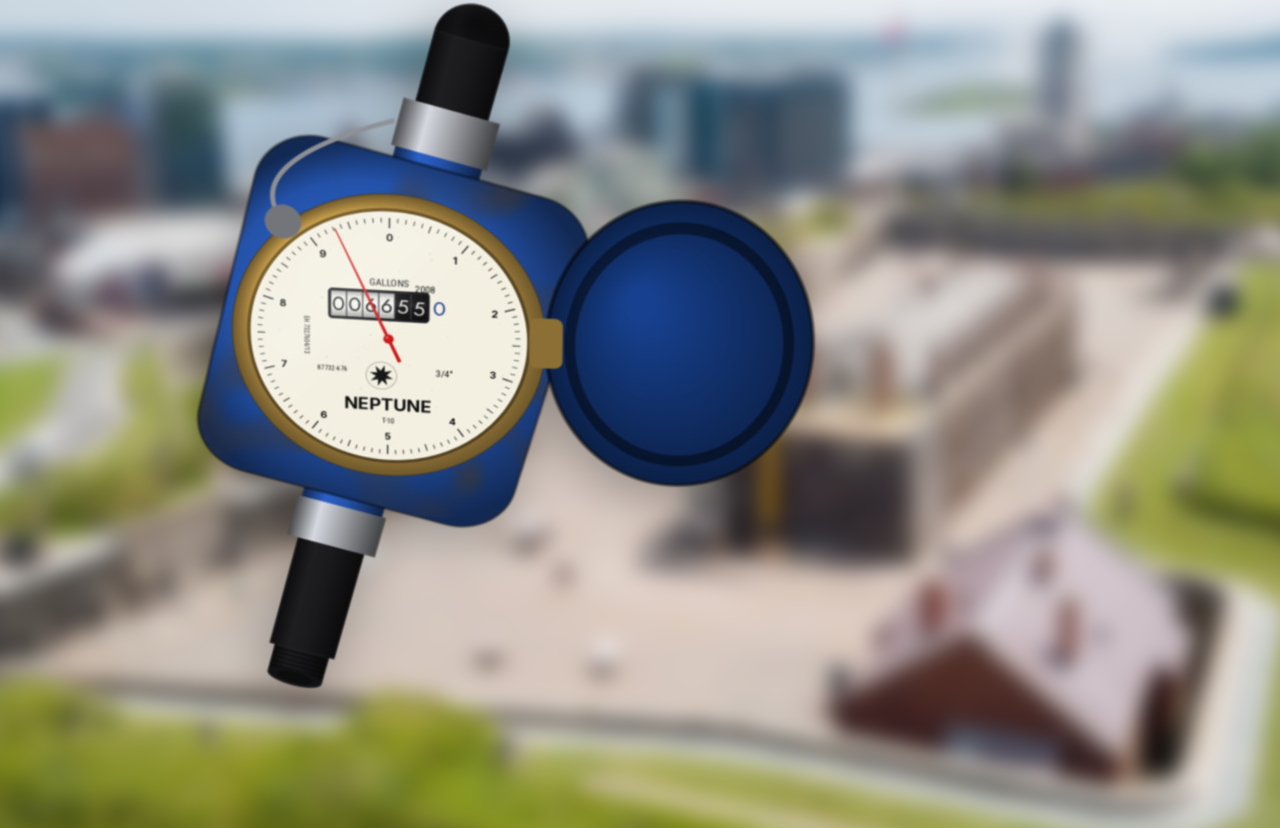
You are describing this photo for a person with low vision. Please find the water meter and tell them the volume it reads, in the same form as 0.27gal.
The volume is 66549.3gal
